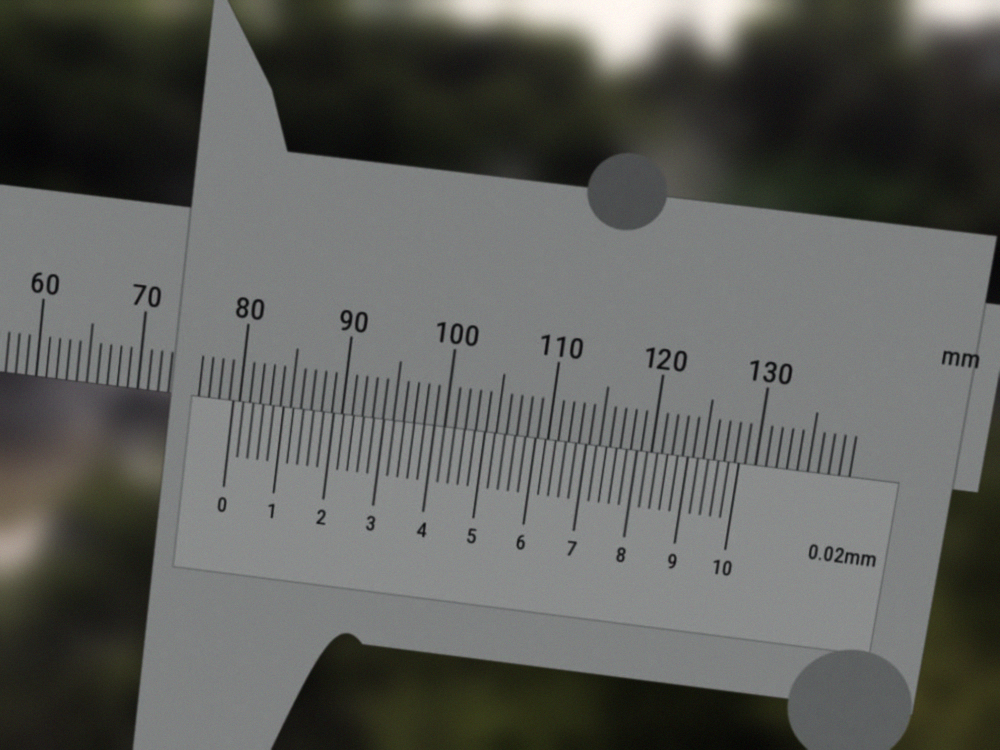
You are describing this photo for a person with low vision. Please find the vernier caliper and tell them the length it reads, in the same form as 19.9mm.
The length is 79.4mm
